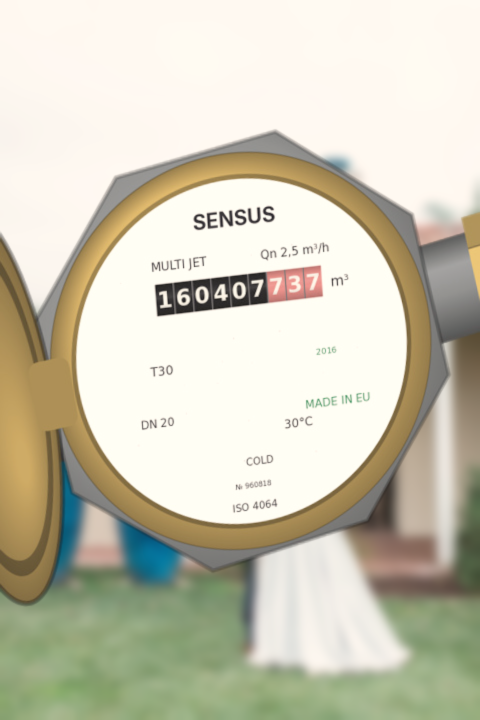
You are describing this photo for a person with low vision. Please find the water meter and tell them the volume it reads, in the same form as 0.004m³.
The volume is 160407.737m³
